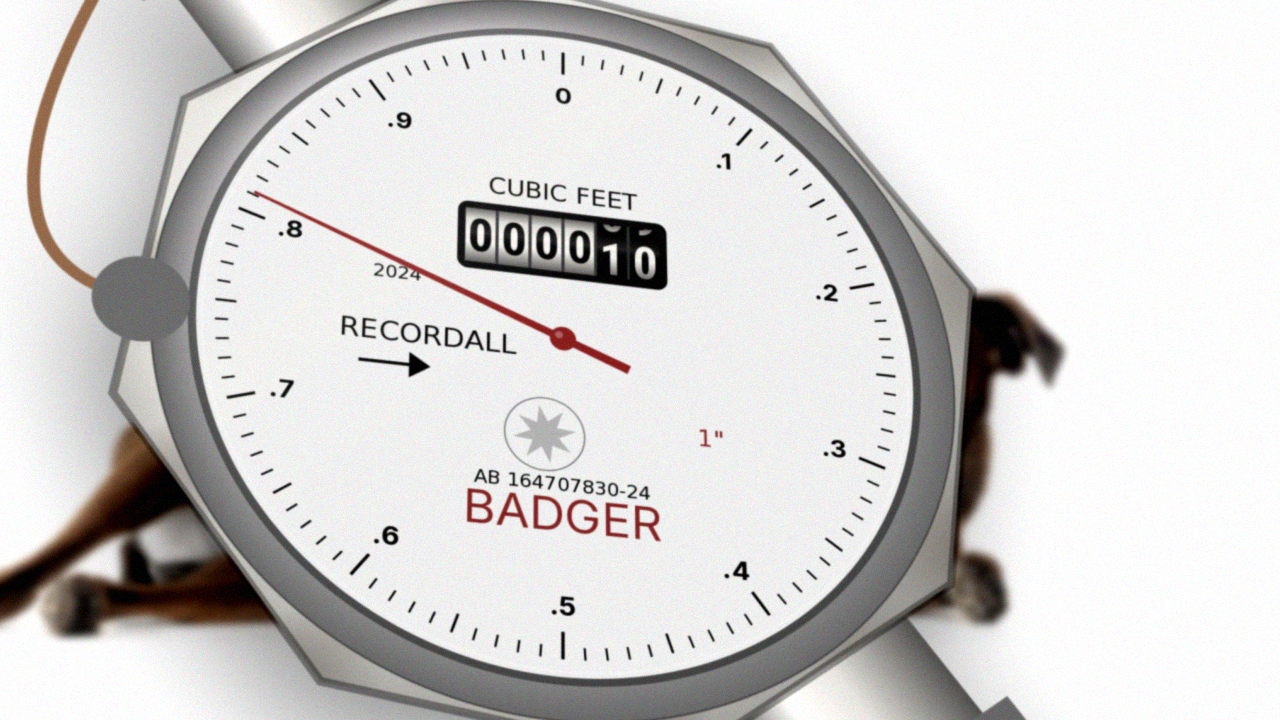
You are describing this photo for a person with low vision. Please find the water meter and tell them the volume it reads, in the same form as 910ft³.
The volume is 9.81ft³
